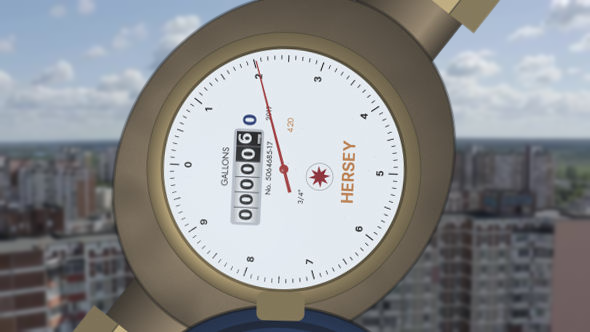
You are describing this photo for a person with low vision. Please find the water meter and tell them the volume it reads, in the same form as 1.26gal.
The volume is 62.0gal
